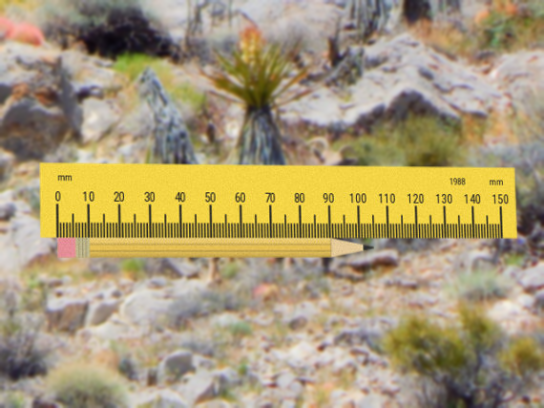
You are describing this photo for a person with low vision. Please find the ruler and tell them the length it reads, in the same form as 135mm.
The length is 105mm
